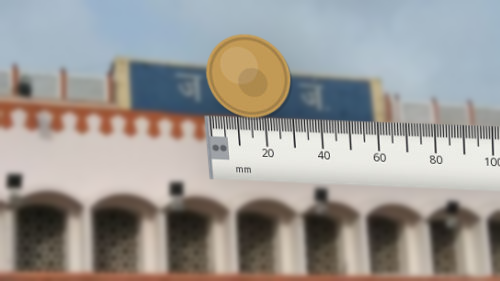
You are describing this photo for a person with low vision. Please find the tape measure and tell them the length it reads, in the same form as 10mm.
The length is 30mm
